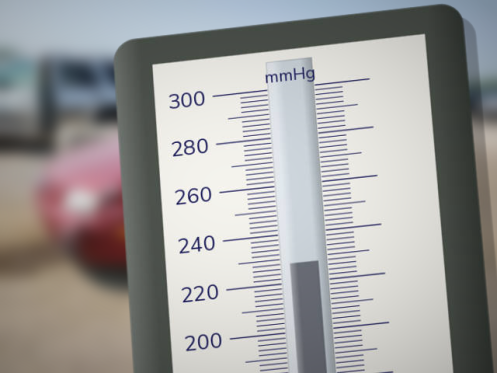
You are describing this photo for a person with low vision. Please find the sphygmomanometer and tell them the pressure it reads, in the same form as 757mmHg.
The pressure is 228mmHg
